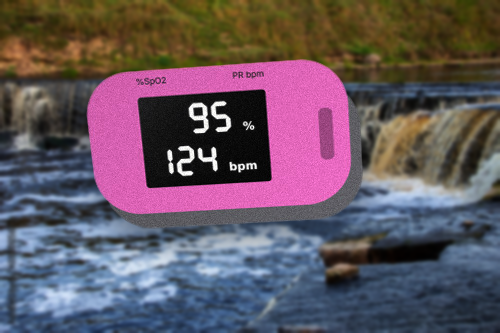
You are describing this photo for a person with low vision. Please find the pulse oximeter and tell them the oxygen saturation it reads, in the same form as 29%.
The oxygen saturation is 95%
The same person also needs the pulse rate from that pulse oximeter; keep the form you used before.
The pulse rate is 124bpm
